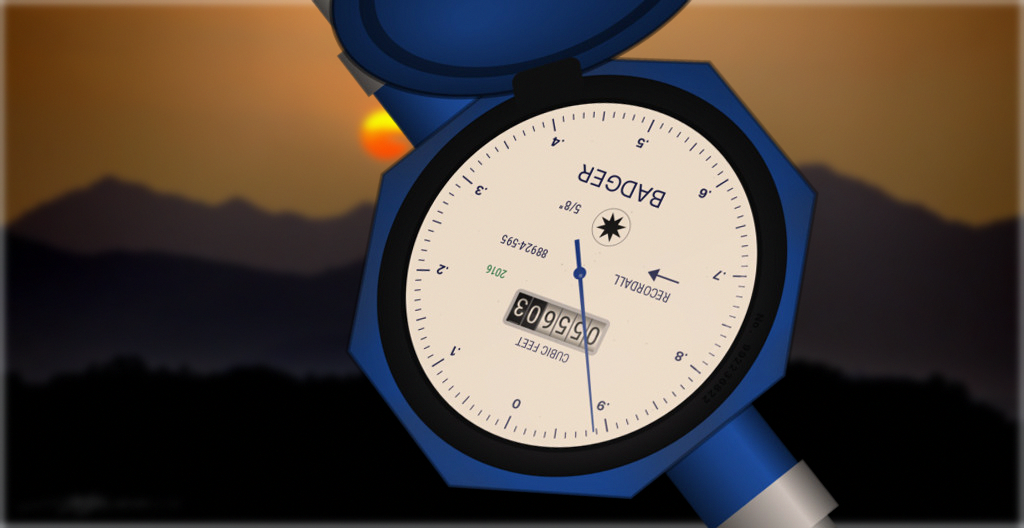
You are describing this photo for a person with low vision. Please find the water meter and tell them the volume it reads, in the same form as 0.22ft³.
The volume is 55602.91ft³
